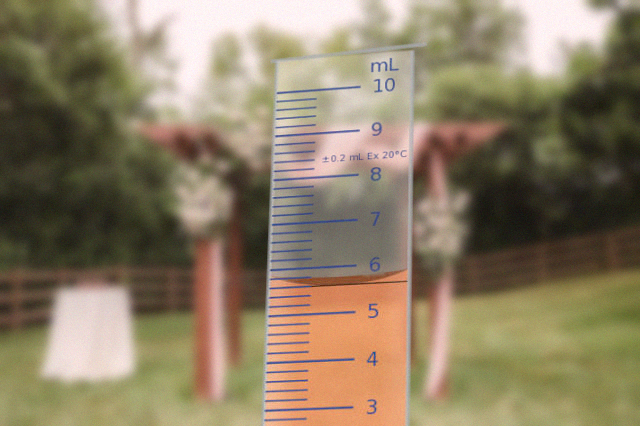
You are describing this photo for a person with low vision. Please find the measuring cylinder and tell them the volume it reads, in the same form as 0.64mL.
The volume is 5.6mL
